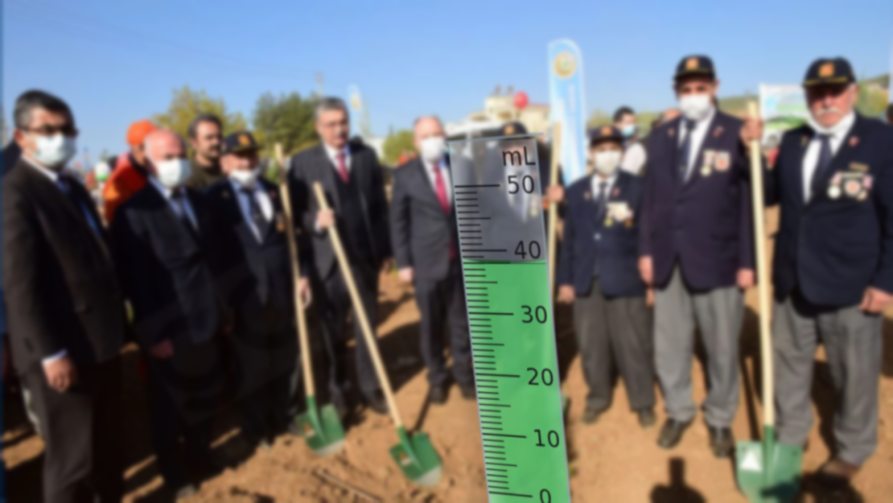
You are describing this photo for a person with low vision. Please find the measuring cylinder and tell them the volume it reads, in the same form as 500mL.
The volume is 38mL
